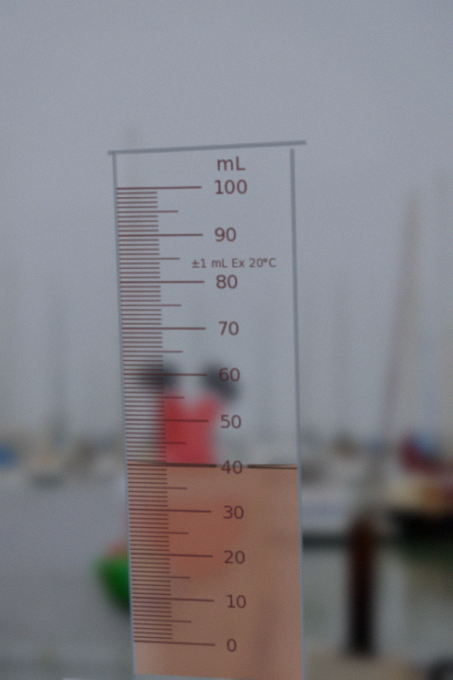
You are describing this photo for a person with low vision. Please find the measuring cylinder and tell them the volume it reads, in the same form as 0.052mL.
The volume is 40mL
